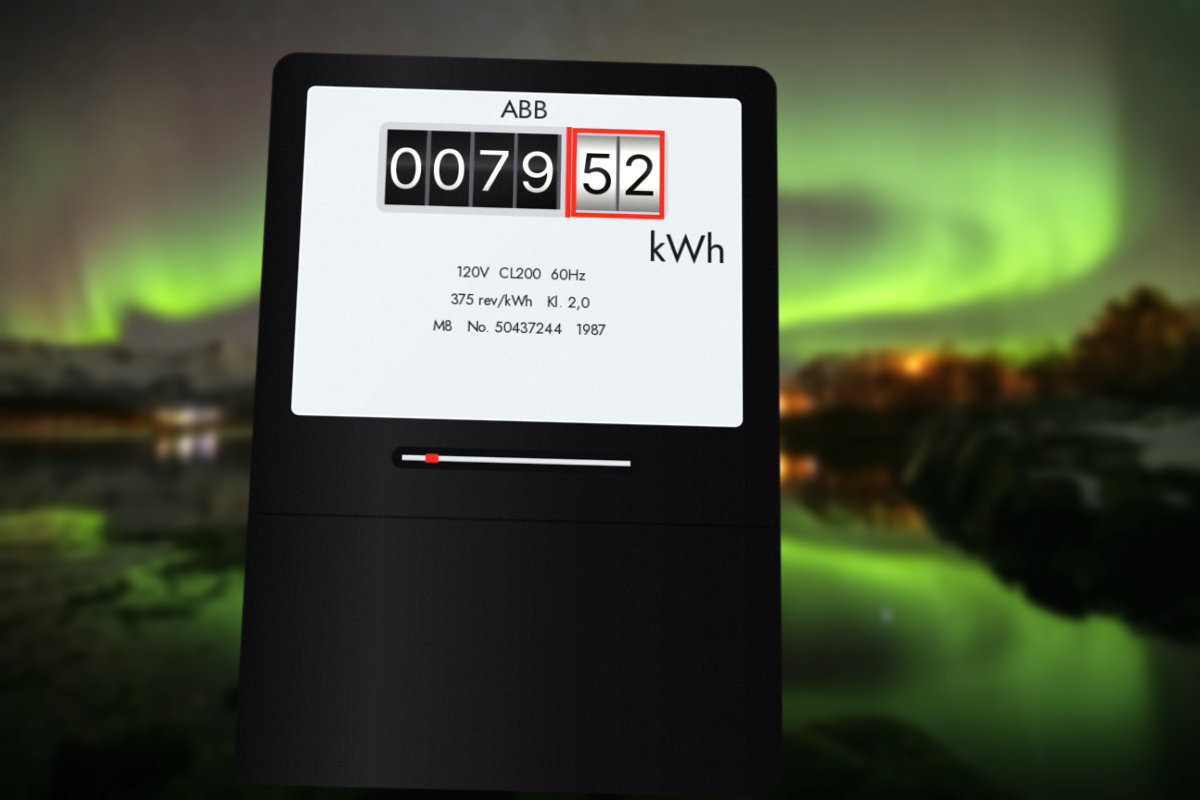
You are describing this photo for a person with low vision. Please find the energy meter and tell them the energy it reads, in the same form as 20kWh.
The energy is 79.52kWh
